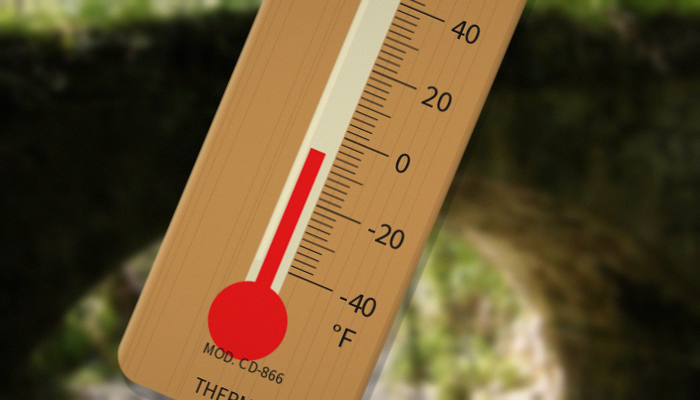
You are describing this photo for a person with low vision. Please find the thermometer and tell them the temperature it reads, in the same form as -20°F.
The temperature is -6°F
